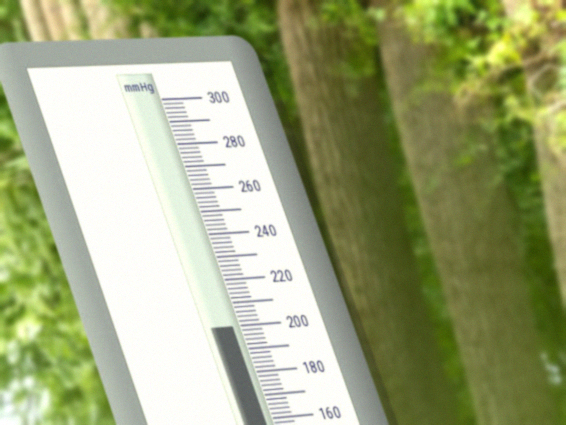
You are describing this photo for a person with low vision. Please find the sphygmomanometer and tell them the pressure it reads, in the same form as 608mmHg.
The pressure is 200mmHg
